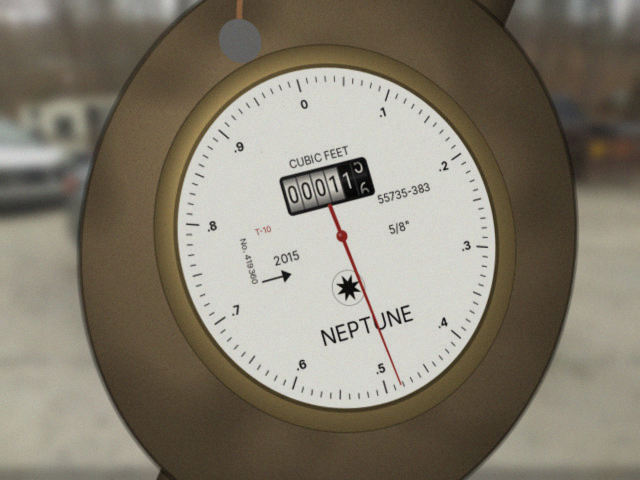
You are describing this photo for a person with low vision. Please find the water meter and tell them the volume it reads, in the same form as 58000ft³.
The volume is 115.48ft³
